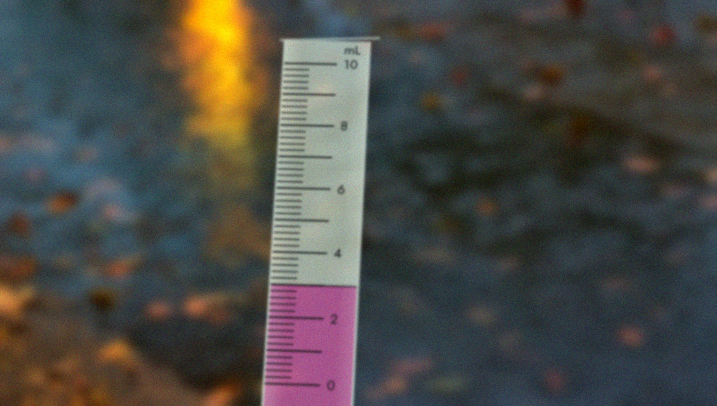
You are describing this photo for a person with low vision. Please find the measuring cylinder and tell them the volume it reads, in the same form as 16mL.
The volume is 3mL
